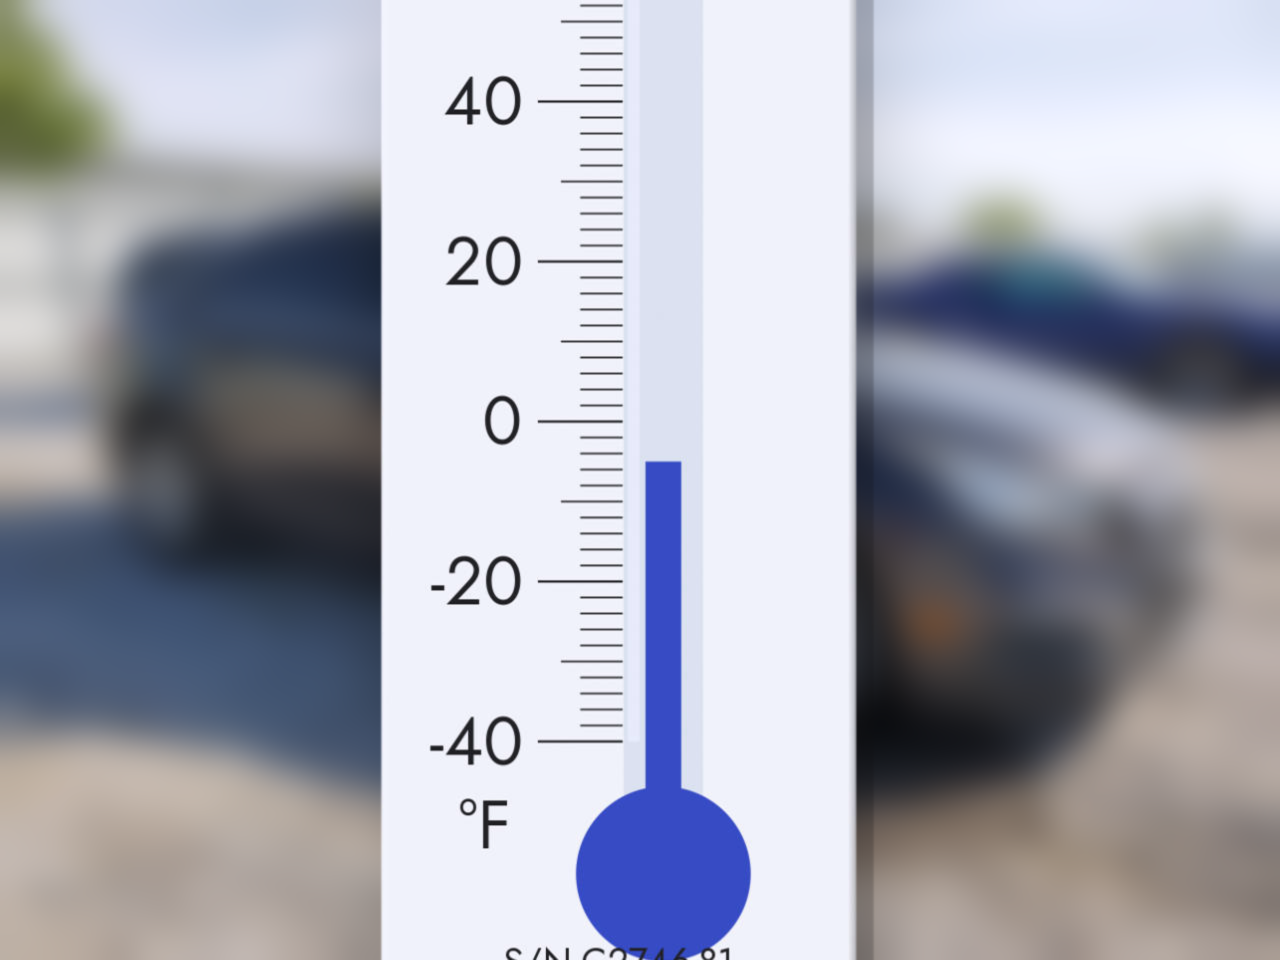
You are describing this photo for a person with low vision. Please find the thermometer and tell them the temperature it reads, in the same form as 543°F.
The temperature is -5°F
